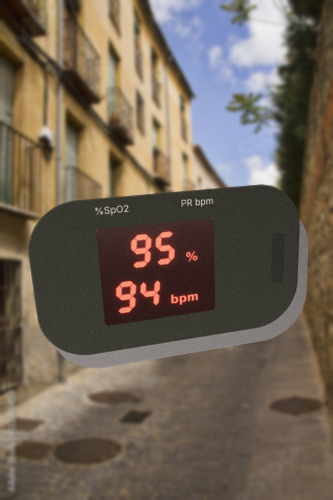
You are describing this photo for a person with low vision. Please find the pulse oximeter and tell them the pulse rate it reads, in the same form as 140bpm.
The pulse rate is 94bpm
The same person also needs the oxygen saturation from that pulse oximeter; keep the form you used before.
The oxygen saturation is 95%
